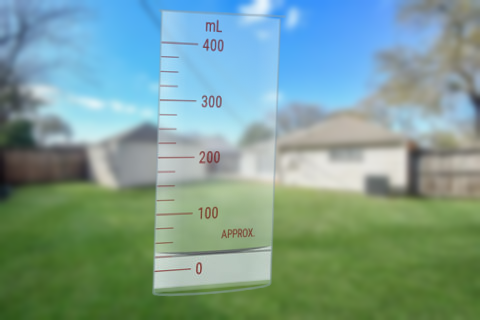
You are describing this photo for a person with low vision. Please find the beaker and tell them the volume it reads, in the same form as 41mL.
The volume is 25mL
